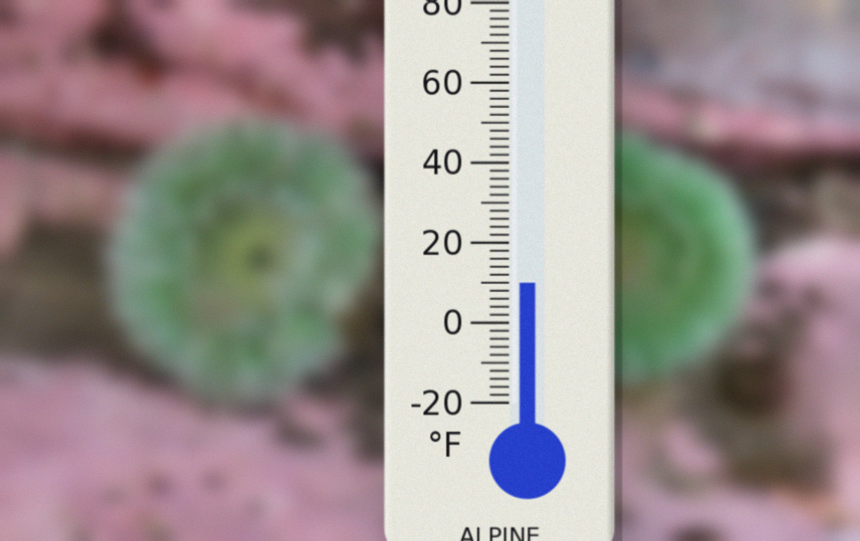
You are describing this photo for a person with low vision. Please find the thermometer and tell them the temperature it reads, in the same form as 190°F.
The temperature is 10°F
